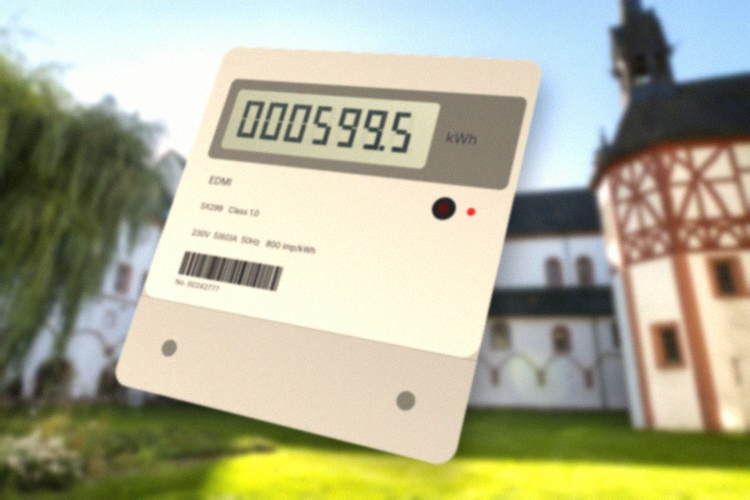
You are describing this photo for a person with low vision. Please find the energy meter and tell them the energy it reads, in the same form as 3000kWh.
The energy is 599.5kWh
